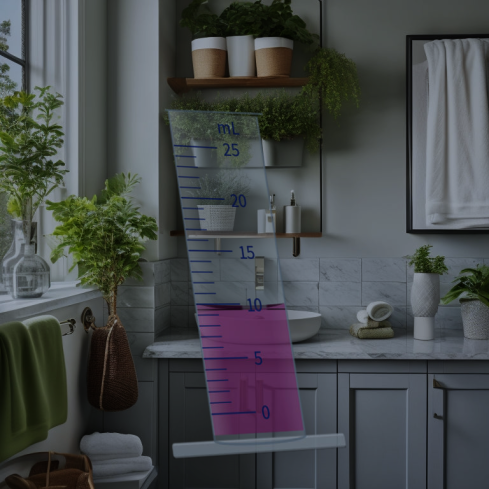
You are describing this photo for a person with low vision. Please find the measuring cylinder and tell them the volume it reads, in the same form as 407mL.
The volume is 9.5mL
